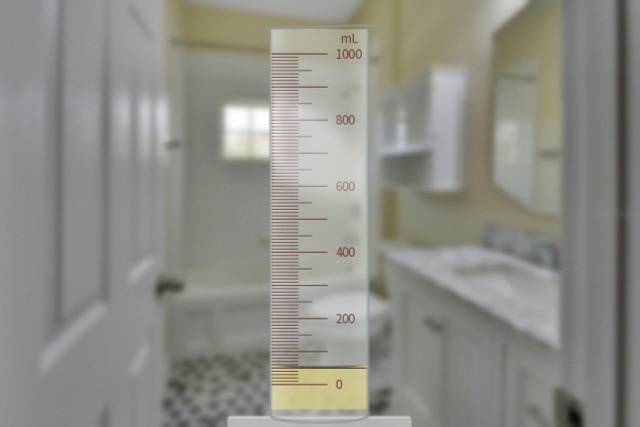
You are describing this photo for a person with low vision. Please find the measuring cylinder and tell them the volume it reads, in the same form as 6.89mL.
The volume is 50mL
